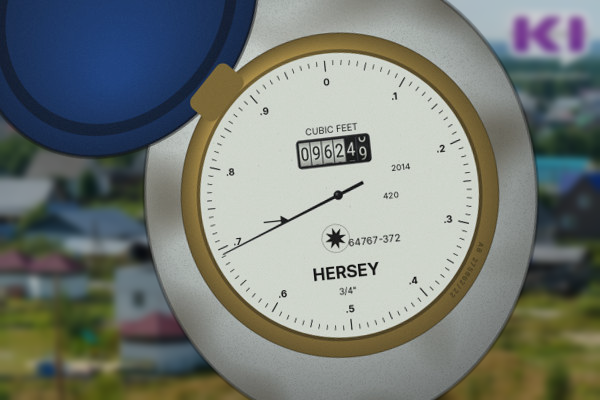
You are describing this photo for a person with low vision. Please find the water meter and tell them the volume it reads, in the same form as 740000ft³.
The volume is 96248.69ft³
